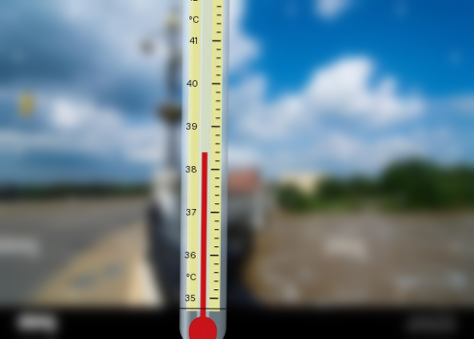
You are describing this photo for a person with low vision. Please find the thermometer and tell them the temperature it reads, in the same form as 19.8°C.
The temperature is 38.4°C
